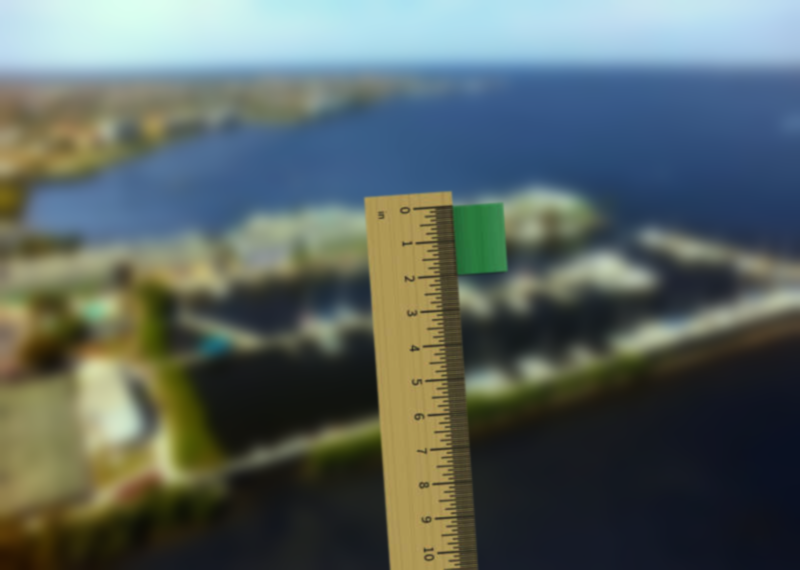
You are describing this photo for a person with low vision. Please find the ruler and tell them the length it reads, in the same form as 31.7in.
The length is 2in
